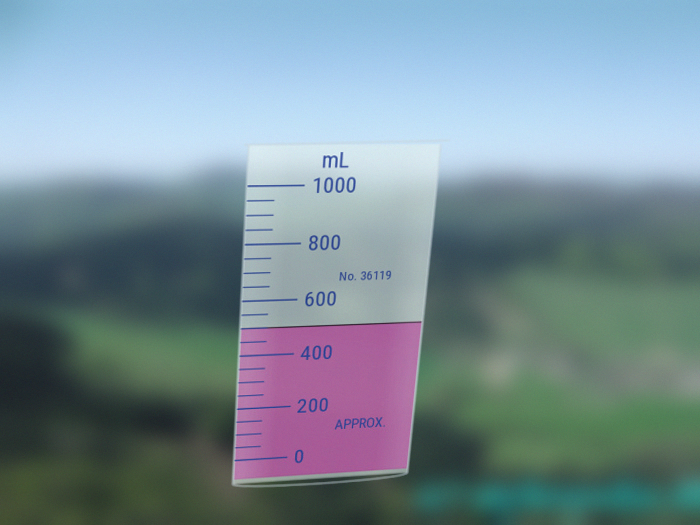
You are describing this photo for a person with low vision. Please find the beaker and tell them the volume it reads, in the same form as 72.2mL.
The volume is 500mL
